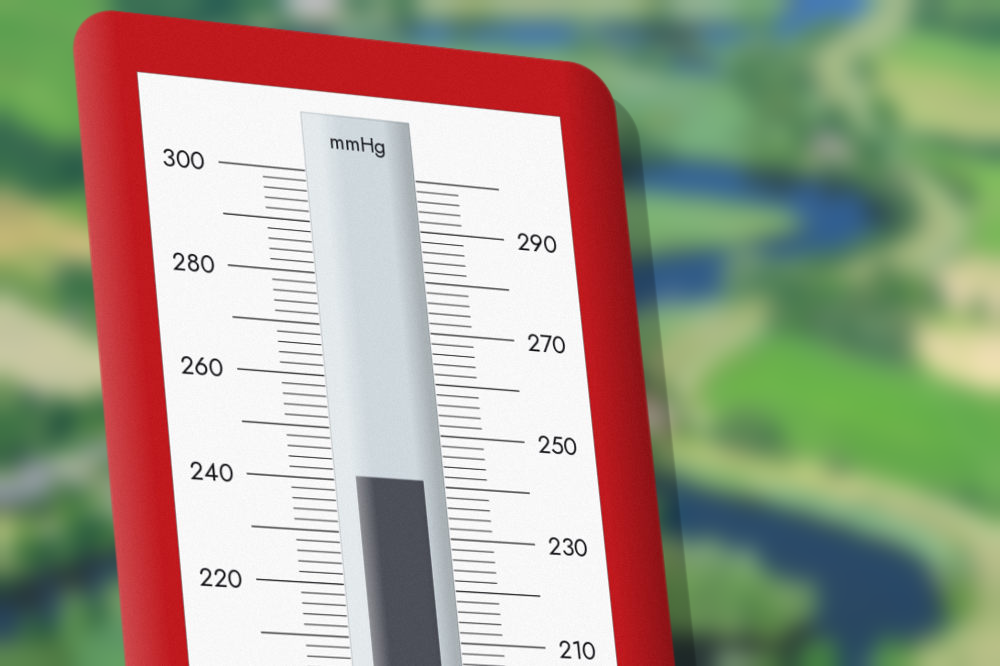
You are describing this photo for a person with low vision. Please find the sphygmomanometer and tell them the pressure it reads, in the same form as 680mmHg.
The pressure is 241mmHg
